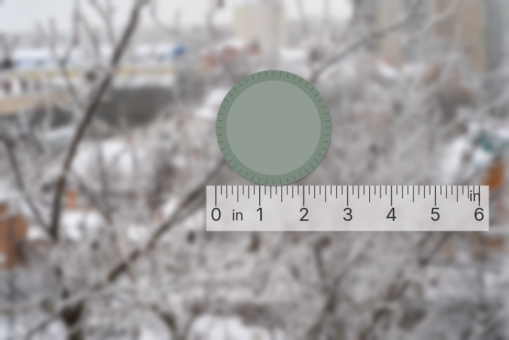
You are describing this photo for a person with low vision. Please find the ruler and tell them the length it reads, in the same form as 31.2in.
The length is 2.625in
